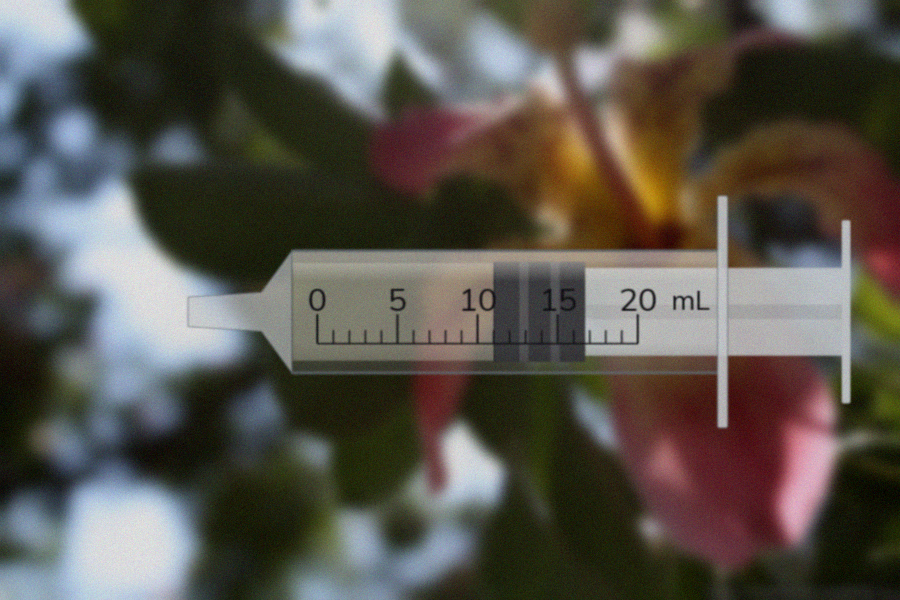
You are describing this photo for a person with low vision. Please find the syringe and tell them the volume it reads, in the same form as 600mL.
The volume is 11mL
